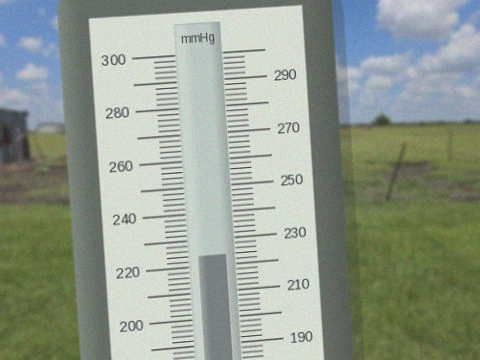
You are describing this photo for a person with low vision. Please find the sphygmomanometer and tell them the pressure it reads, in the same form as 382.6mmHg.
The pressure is 224mmHg
